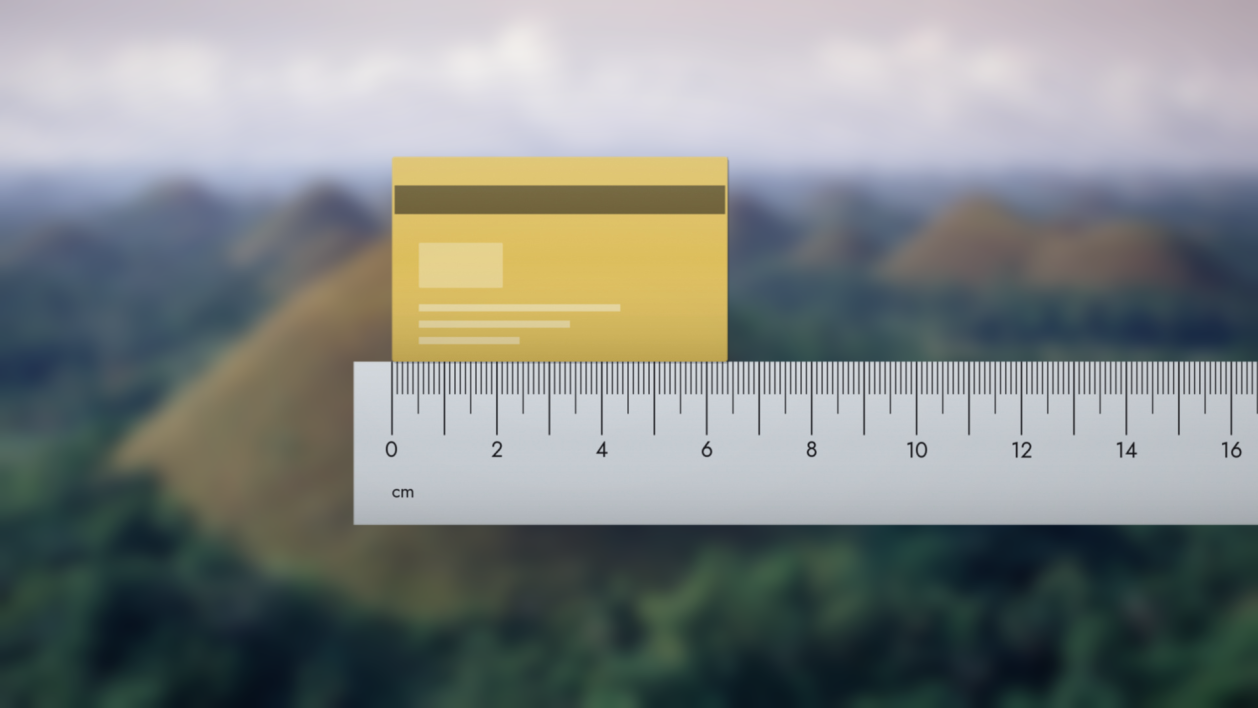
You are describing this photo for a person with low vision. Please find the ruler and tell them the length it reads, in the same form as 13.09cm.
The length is 6.4cm
